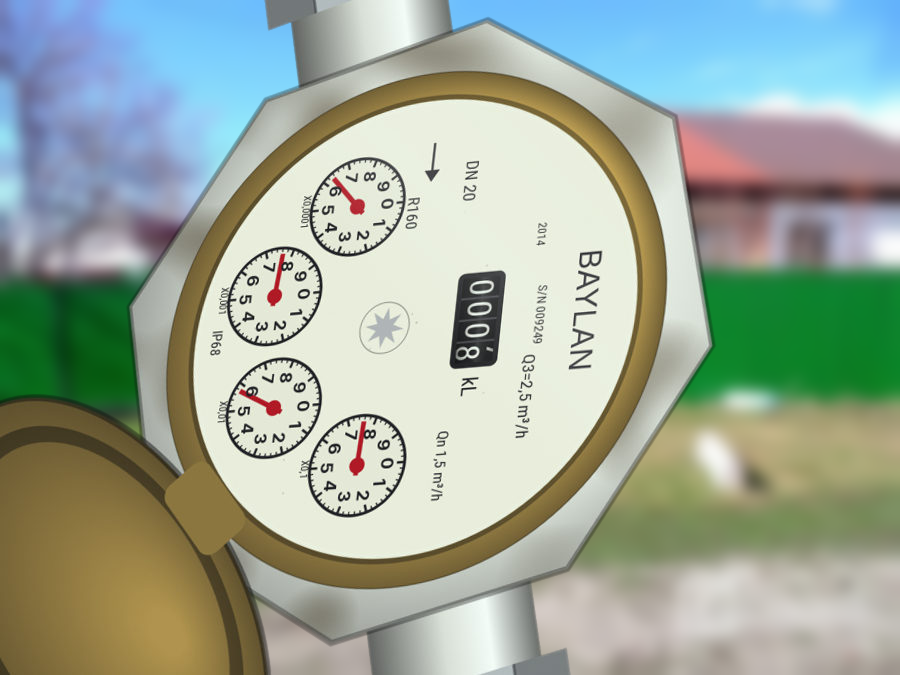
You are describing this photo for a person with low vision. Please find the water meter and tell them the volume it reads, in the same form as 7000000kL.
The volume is 7.7576kL
